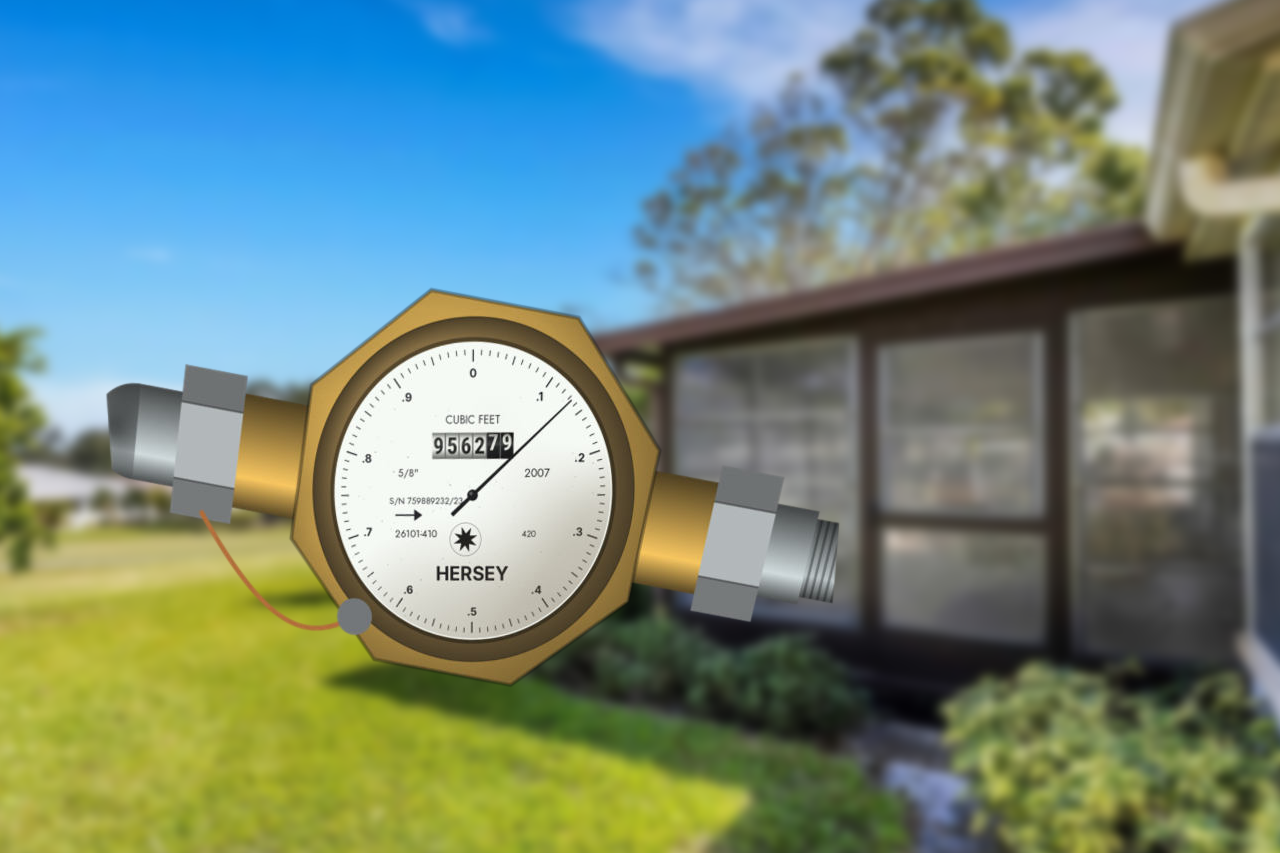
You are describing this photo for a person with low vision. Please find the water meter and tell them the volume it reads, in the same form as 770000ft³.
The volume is 956279.13ft³
